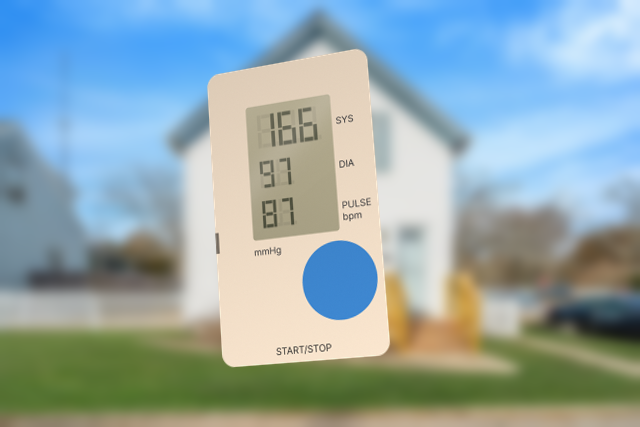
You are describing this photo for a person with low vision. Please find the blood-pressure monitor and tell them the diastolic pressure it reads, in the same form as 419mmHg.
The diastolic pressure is 97mmHg
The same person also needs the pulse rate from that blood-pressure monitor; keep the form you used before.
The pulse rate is 87bpm
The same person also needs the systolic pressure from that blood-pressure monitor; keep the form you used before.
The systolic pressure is 166mmHg
